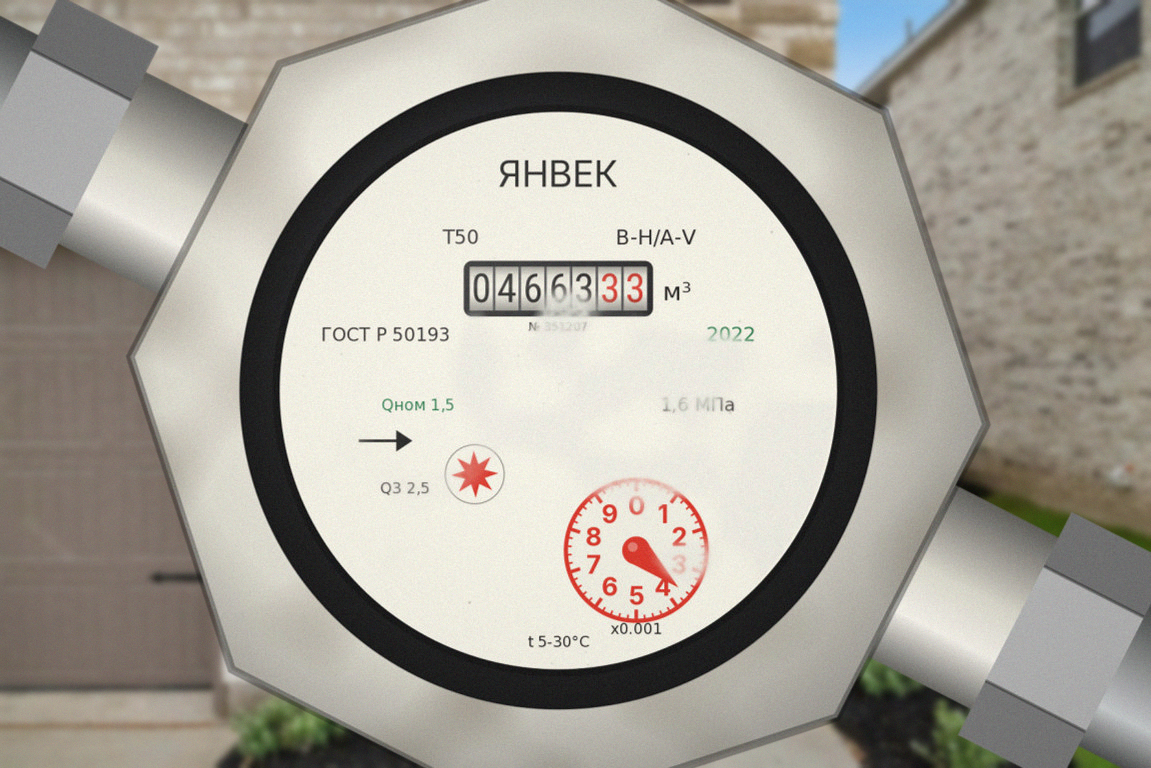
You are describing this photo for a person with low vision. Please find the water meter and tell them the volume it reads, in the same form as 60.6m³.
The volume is 4663.333m³
